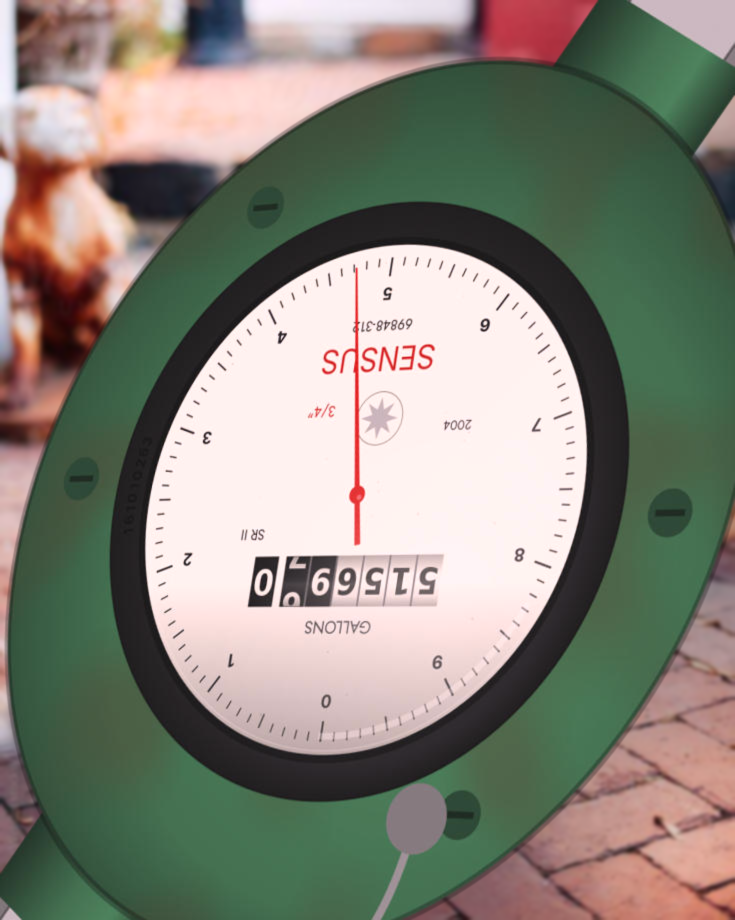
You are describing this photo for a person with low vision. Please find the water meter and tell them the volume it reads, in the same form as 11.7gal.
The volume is 5156964.7gal
